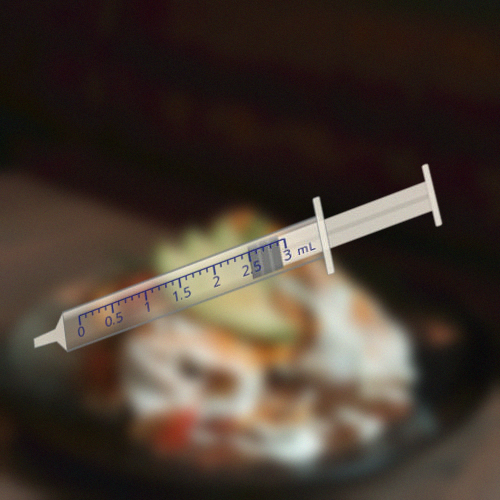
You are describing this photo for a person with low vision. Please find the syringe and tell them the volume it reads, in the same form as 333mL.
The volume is 2.5mL
